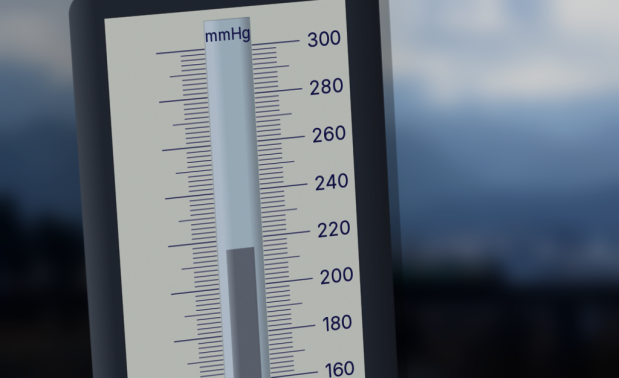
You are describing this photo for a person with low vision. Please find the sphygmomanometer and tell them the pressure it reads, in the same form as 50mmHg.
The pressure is 216mmHg
